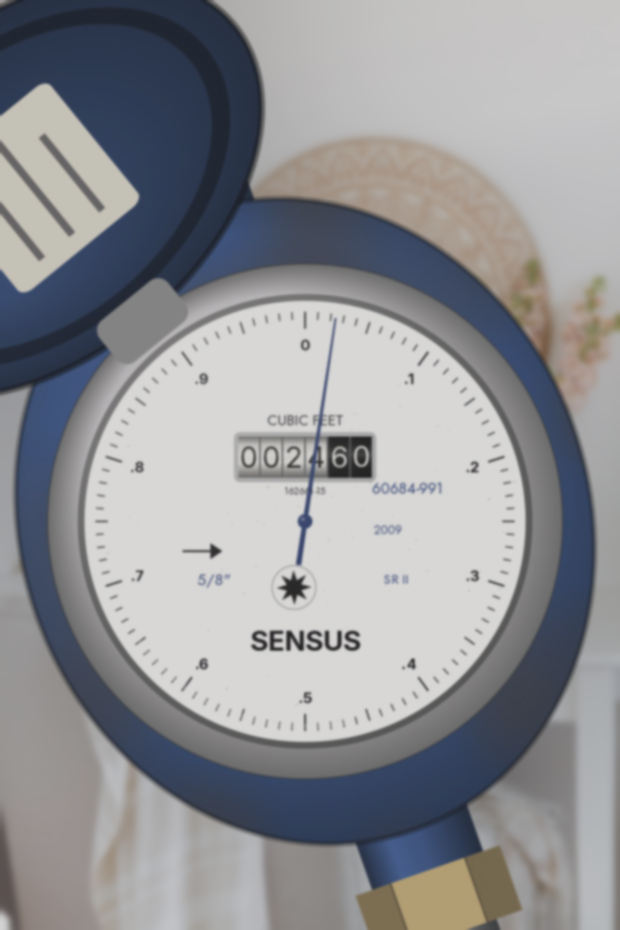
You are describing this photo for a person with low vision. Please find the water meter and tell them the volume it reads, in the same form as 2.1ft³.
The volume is 2460.02ft³
